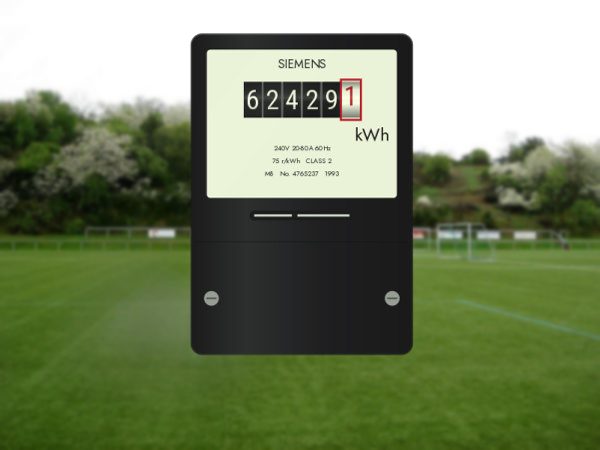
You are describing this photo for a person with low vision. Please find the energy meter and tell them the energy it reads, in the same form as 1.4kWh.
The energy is 62429.1kWh
